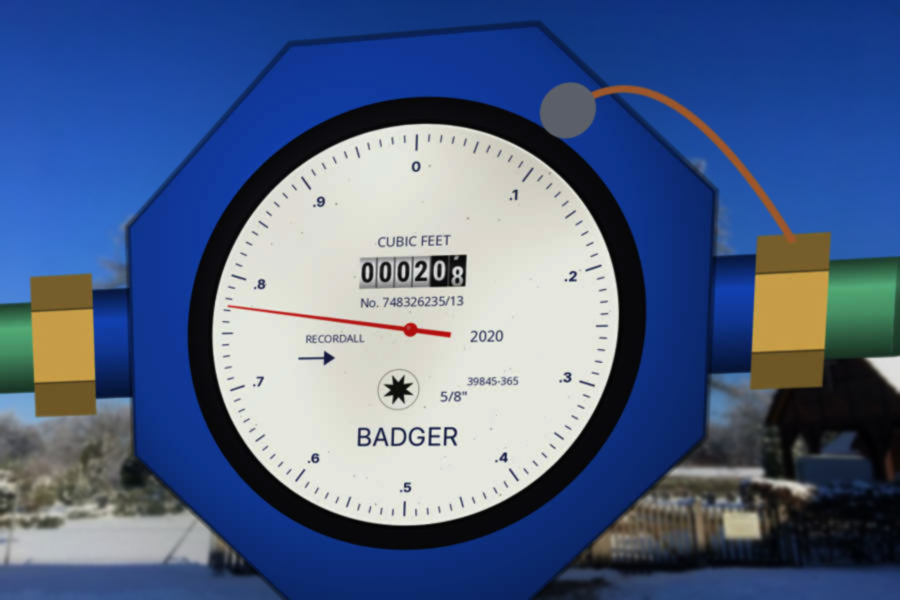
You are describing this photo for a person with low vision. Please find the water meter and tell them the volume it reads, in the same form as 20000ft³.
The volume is 207.77ft³
